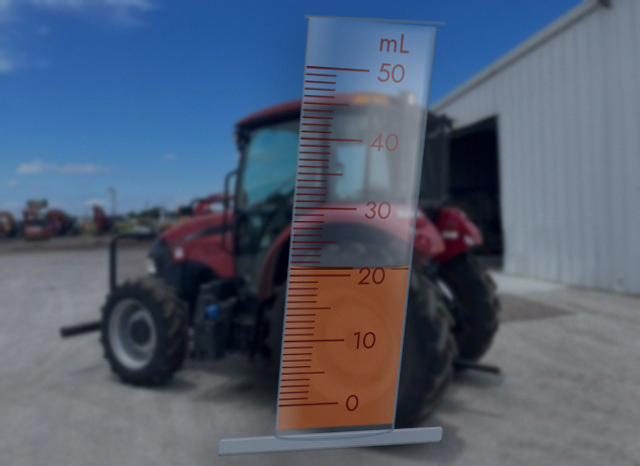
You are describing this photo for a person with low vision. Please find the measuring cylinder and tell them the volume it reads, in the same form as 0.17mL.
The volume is 21mL
